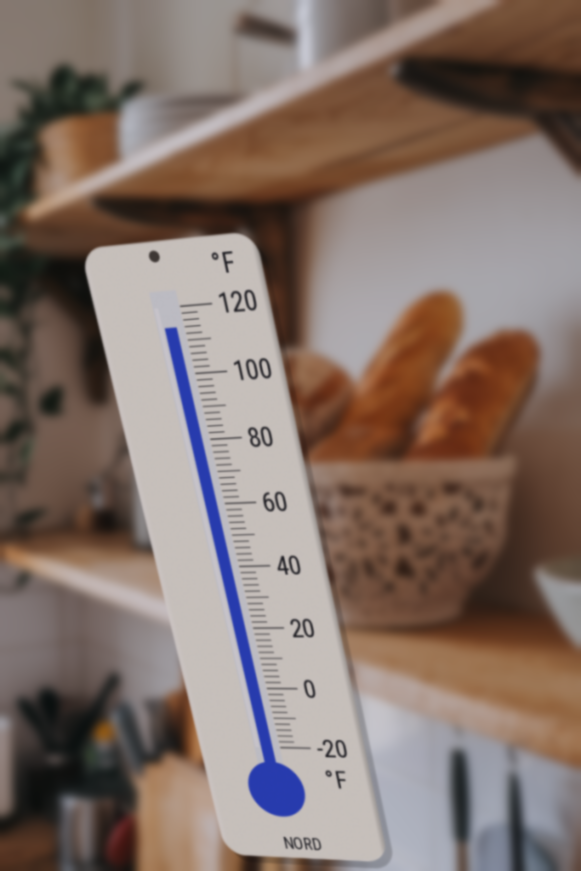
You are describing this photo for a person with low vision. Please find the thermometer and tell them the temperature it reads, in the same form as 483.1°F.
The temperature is 114°F
